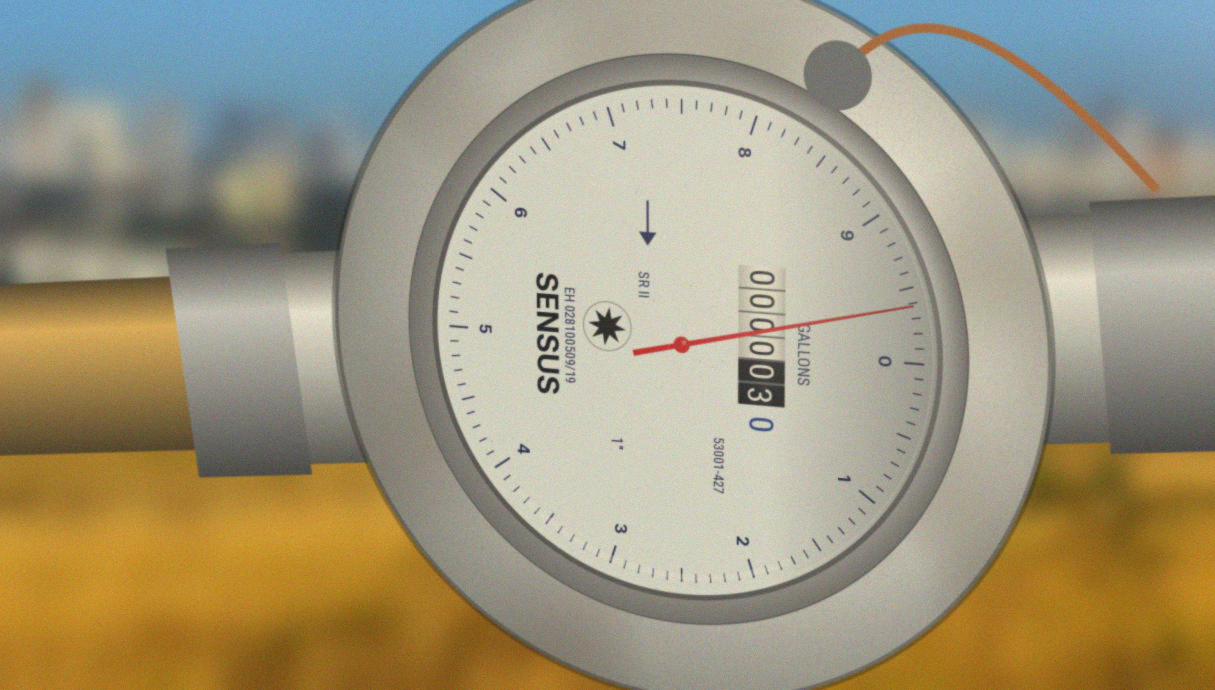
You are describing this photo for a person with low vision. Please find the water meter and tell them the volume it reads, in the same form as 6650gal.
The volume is 29.6gal
